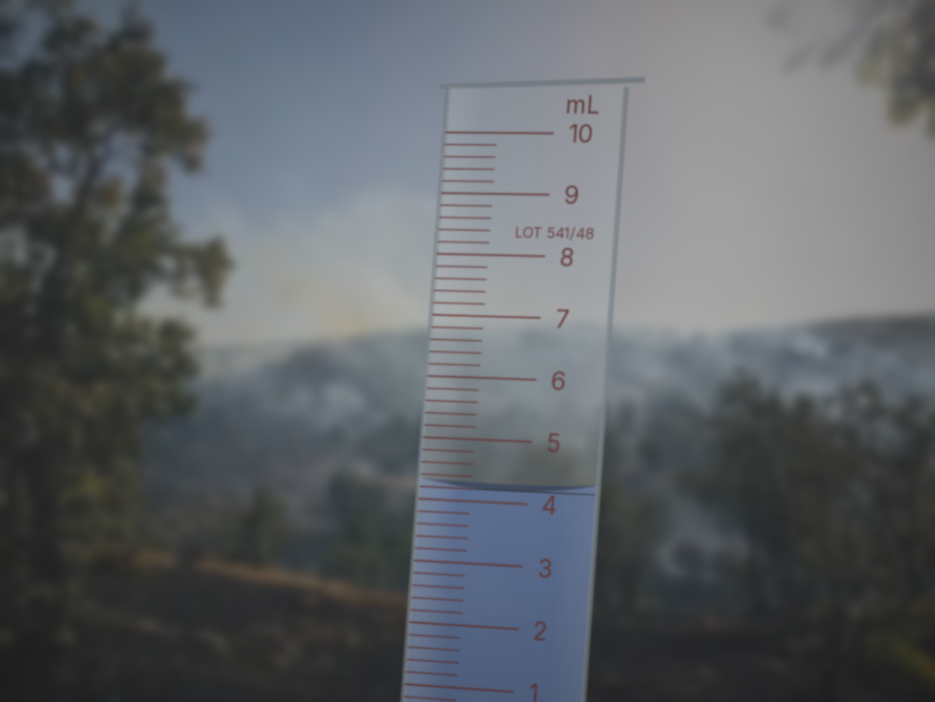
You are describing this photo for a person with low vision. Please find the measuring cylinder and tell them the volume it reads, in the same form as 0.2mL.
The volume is 4.2mL
